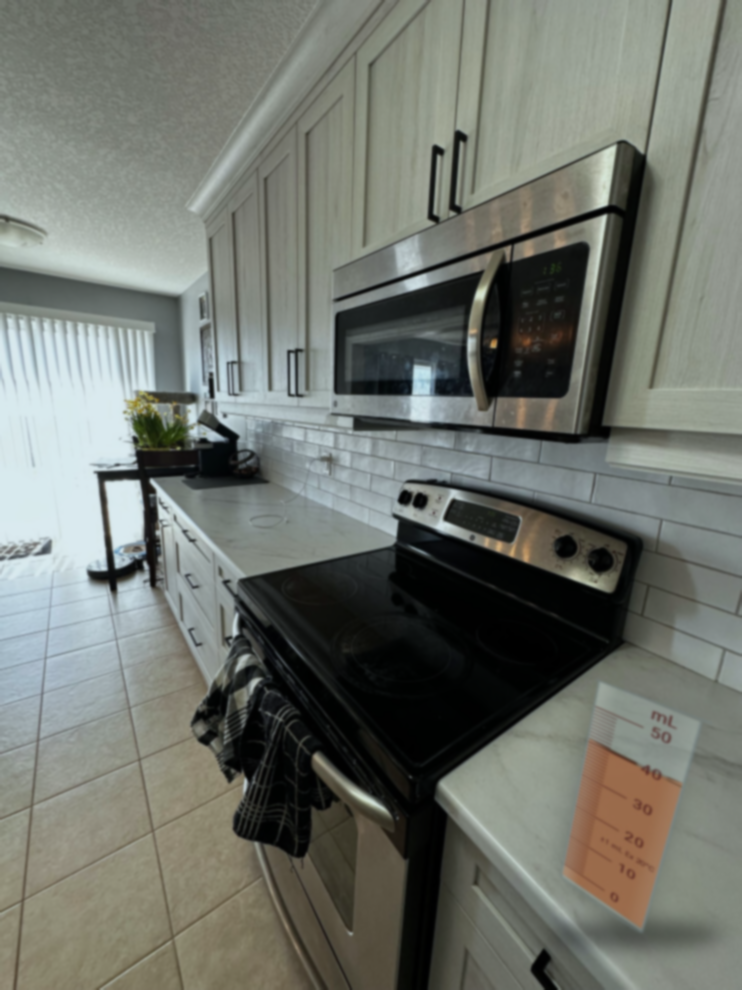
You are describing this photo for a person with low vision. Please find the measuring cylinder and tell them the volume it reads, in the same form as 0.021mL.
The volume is 40mL
